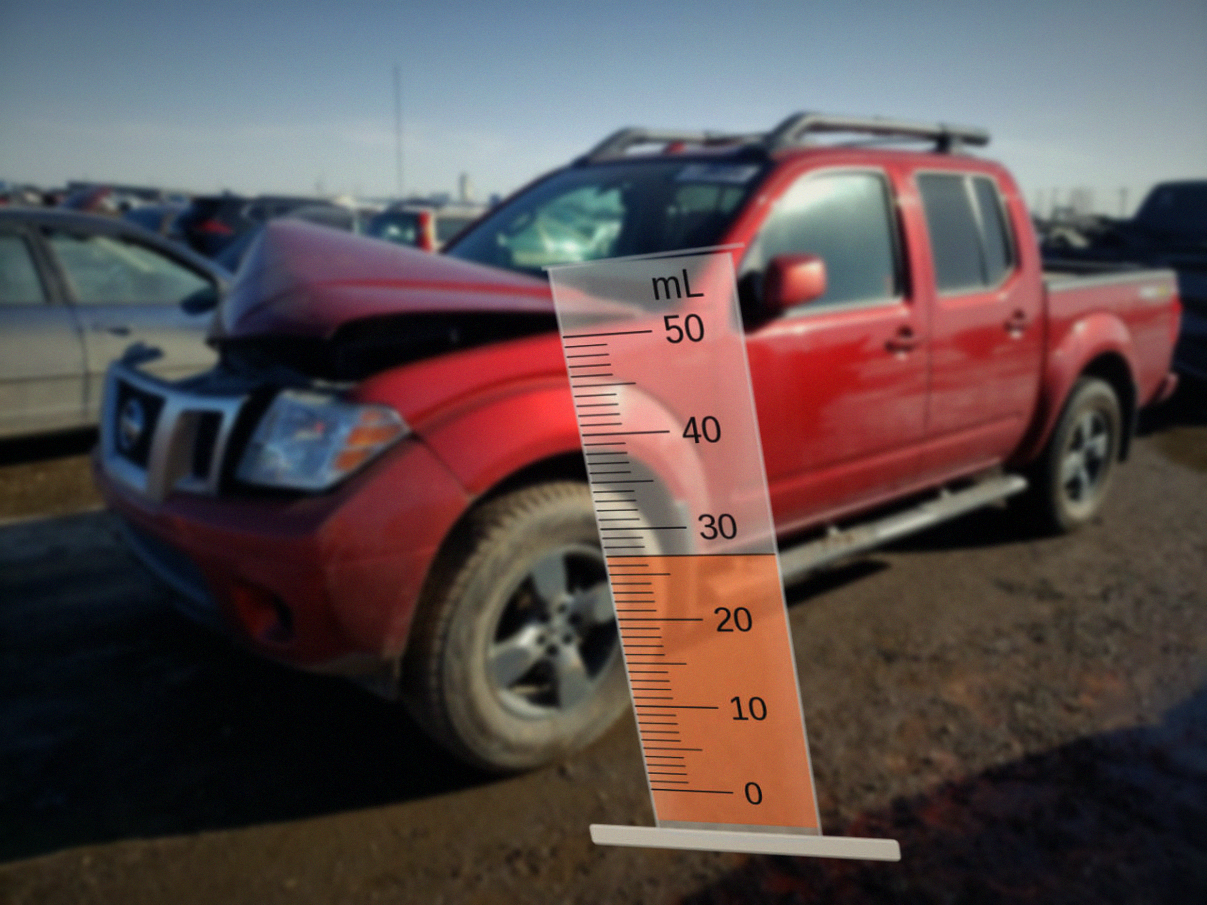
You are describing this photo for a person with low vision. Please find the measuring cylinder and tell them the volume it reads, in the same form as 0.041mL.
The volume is 27mL
